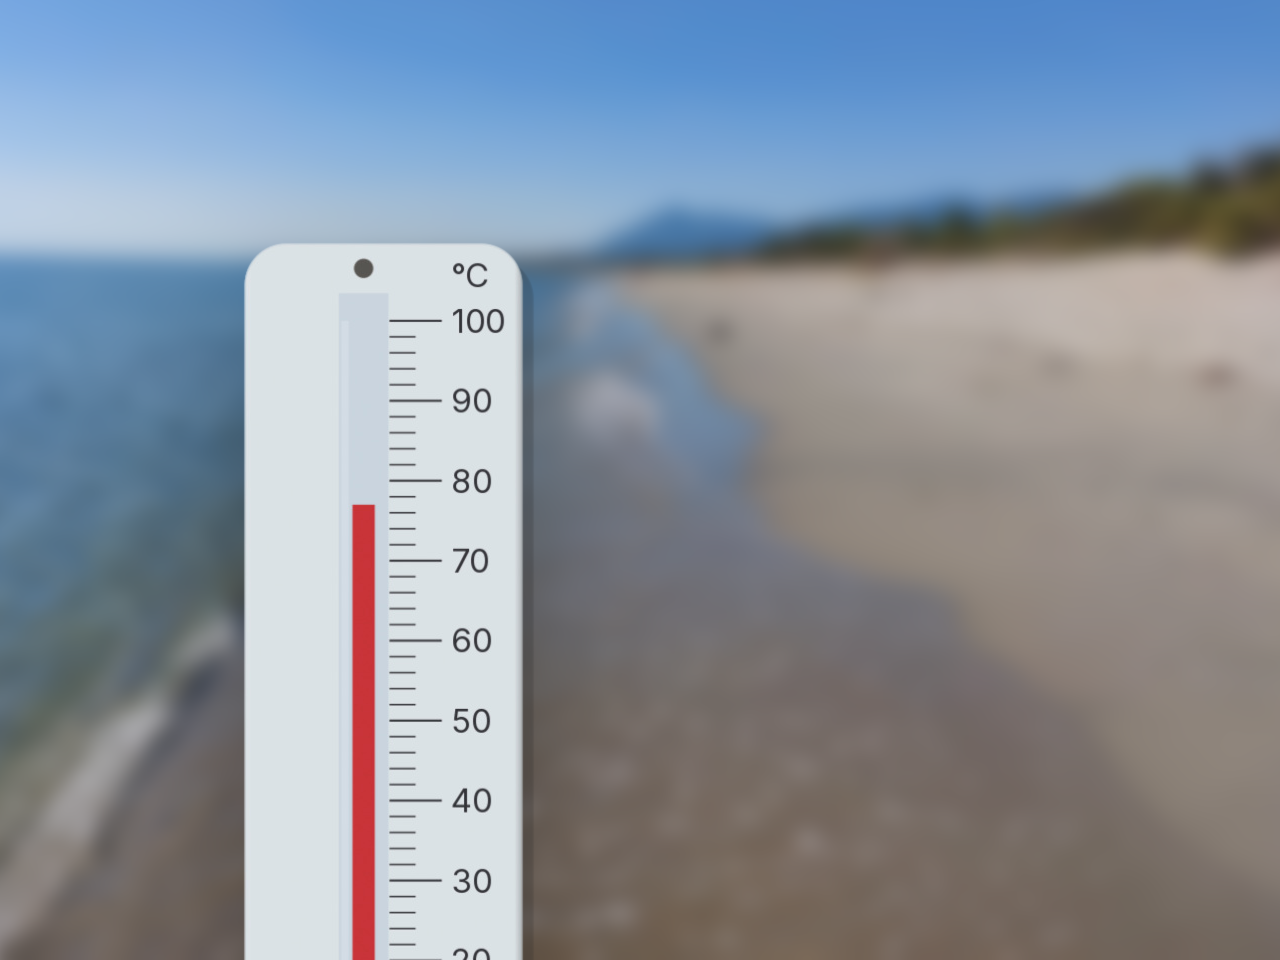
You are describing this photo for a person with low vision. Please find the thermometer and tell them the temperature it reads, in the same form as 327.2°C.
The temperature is 77°C
